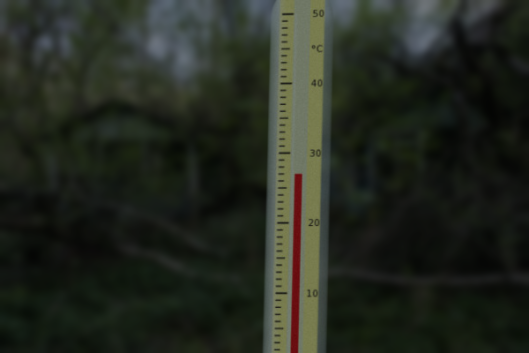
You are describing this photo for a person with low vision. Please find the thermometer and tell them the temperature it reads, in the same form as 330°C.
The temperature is 27°C
